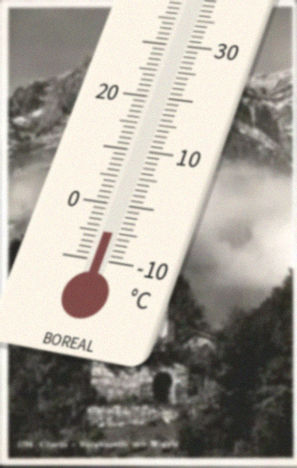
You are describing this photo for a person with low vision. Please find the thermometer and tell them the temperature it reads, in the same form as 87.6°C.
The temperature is -5°C
